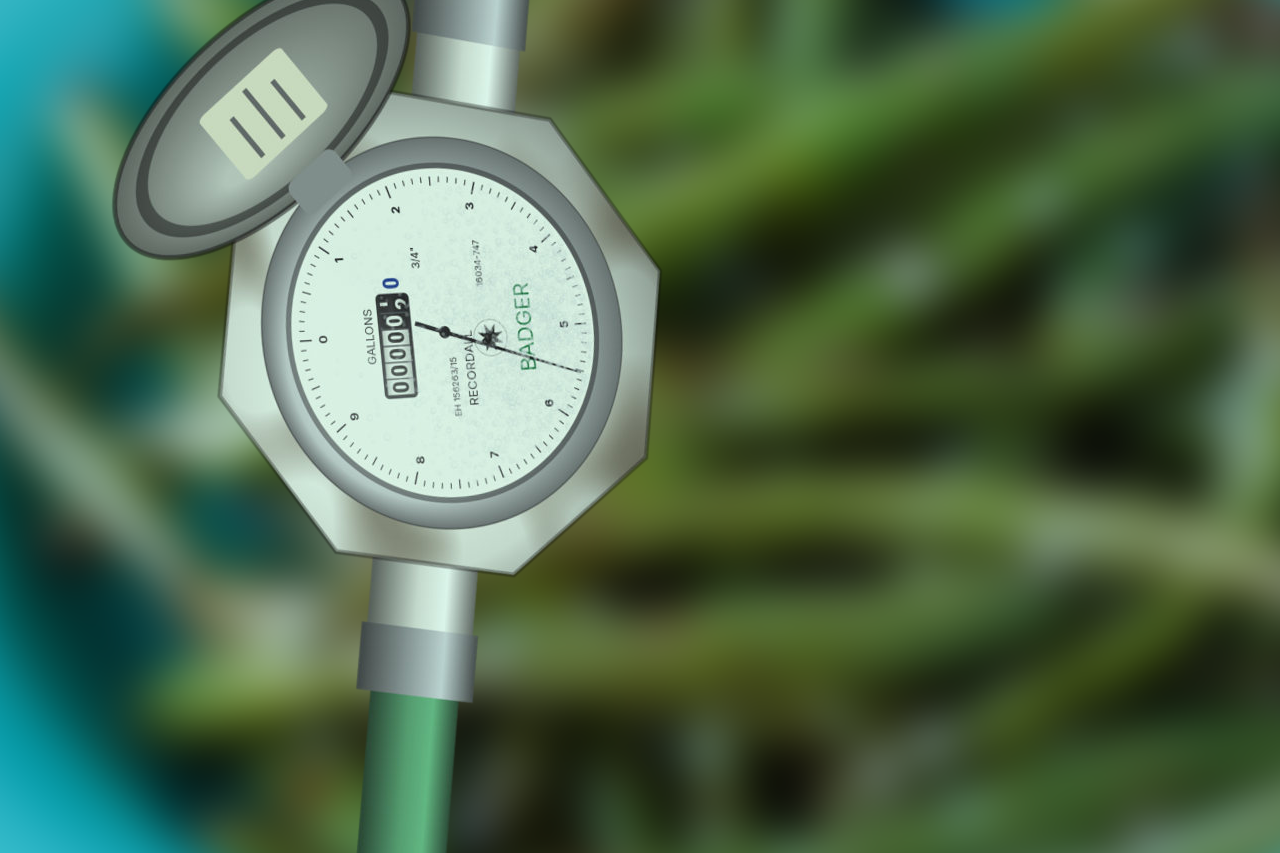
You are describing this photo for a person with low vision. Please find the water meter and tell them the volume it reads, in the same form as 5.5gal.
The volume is 15.5gal
